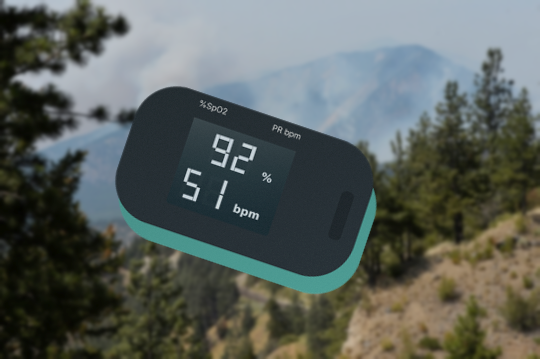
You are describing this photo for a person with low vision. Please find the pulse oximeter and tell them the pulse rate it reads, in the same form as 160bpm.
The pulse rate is 51bpm
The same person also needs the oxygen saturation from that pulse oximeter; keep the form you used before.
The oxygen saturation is 92%
